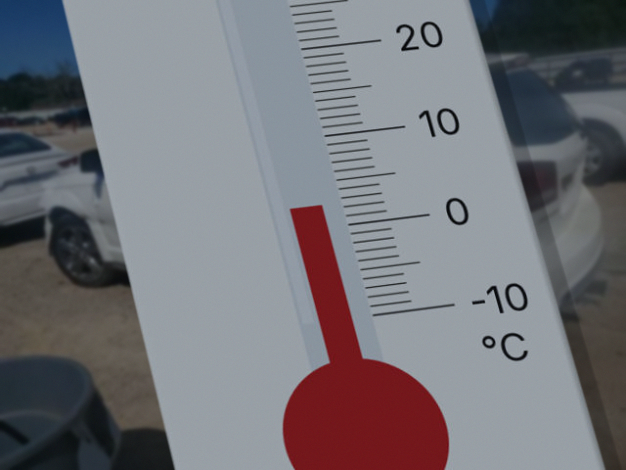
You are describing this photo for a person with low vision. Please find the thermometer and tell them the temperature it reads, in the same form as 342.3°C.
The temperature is 2.5°C
